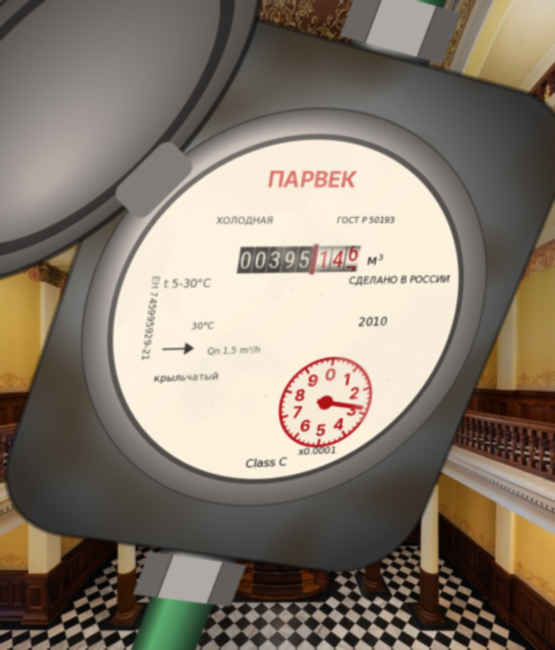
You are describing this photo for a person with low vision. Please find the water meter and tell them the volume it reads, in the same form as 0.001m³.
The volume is 395.1462m³
